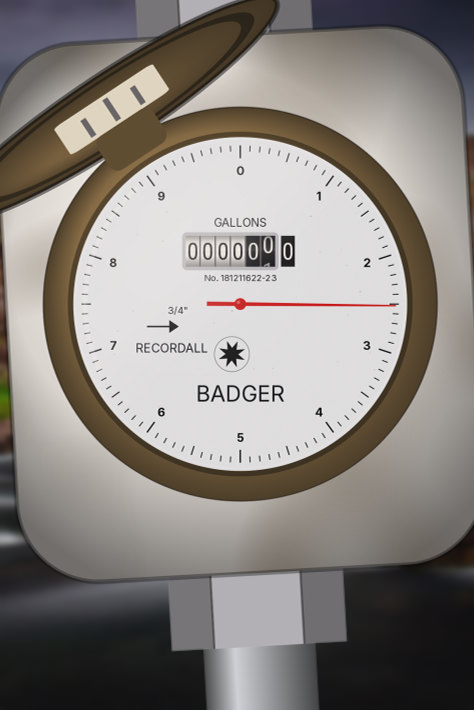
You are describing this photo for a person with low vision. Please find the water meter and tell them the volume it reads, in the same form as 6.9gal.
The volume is 2.5gal
